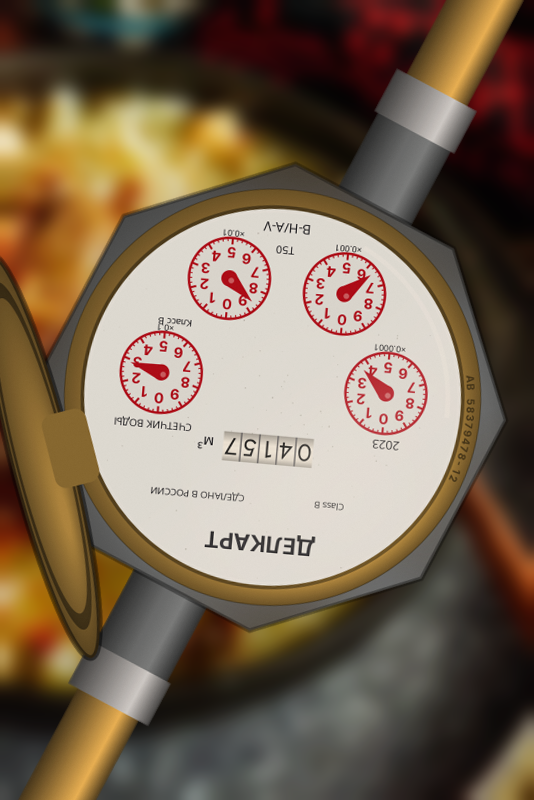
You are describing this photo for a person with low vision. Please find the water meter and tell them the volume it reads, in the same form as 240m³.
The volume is 4157.2863m³
